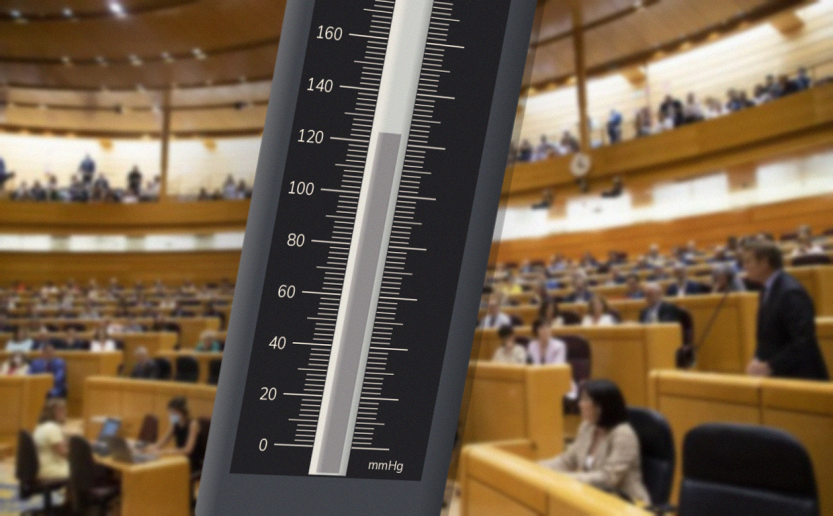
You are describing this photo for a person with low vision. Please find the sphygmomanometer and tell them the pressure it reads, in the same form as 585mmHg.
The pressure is 124mmHg
